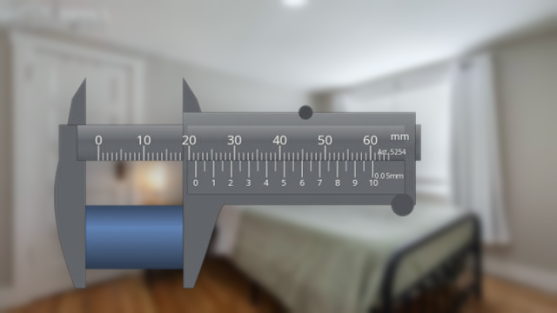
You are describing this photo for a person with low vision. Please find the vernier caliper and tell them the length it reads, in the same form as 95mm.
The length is 21.5mm
